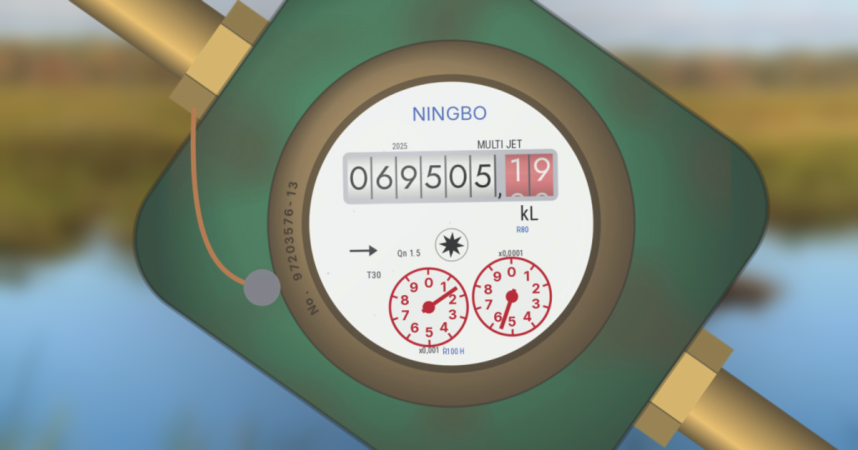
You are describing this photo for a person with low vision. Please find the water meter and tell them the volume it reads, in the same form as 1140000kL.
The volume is 69505.1915kL
